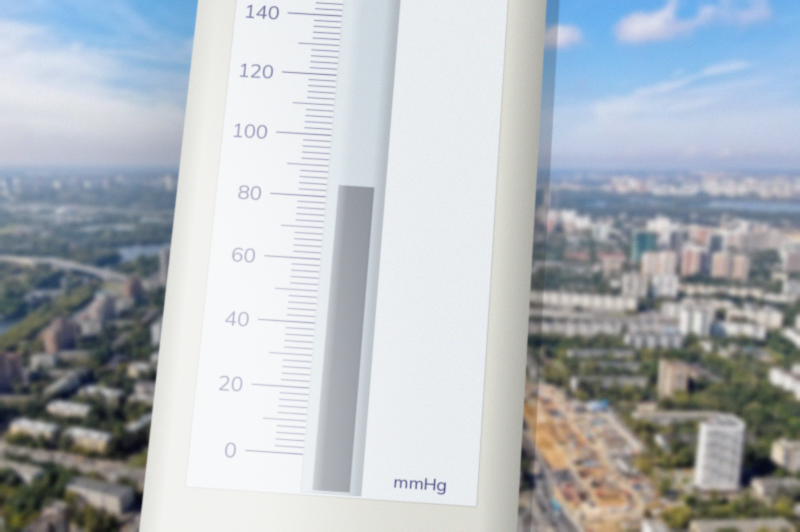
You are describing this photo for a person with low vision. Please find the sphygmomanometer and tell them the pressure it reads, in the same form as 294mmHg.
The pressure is 84mmHg
